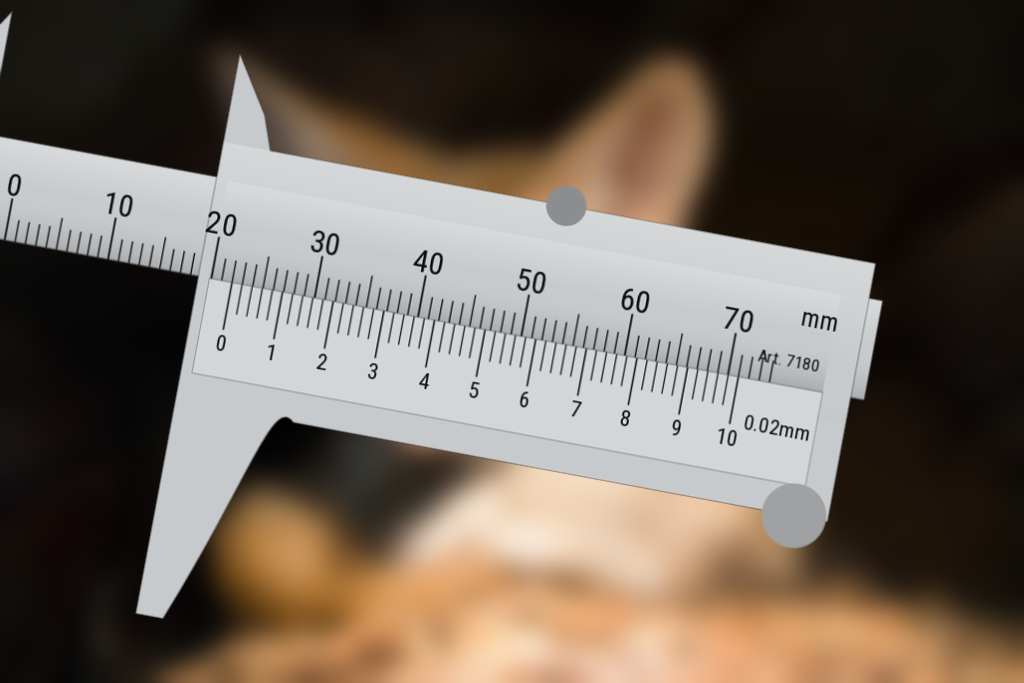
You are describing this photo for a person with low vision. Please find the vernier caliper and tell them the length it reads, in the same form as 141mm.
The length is 22.0mm
